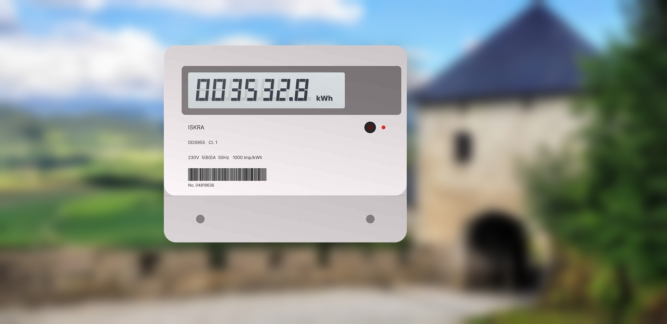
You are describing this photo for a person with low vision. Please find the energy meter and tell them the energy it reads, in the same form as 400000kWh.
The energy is 3532.8kWh
